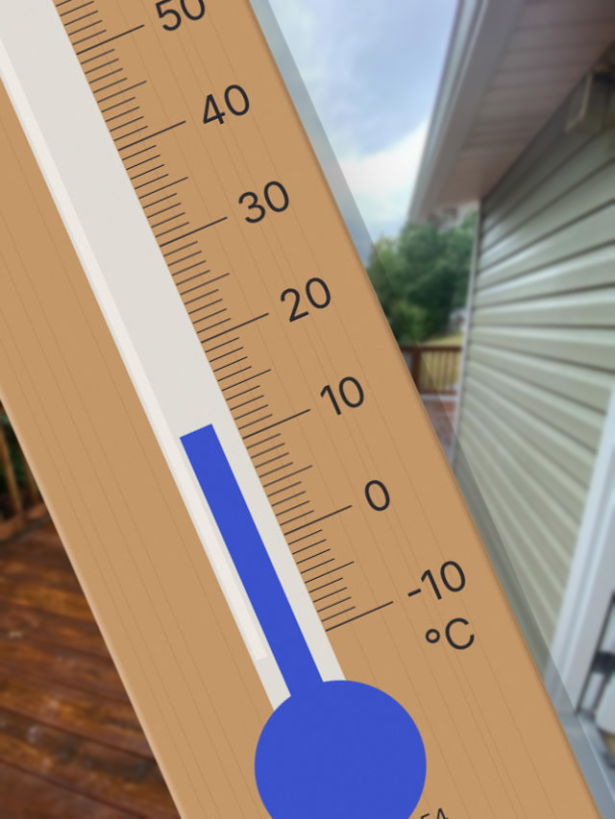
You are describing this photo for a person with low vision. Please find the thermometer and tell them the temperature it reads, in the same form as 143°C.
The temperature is 12.5°C
